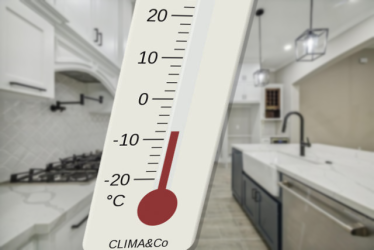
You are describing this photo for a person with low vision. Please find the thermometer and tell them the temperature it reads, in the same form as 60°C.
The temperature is -8°C
